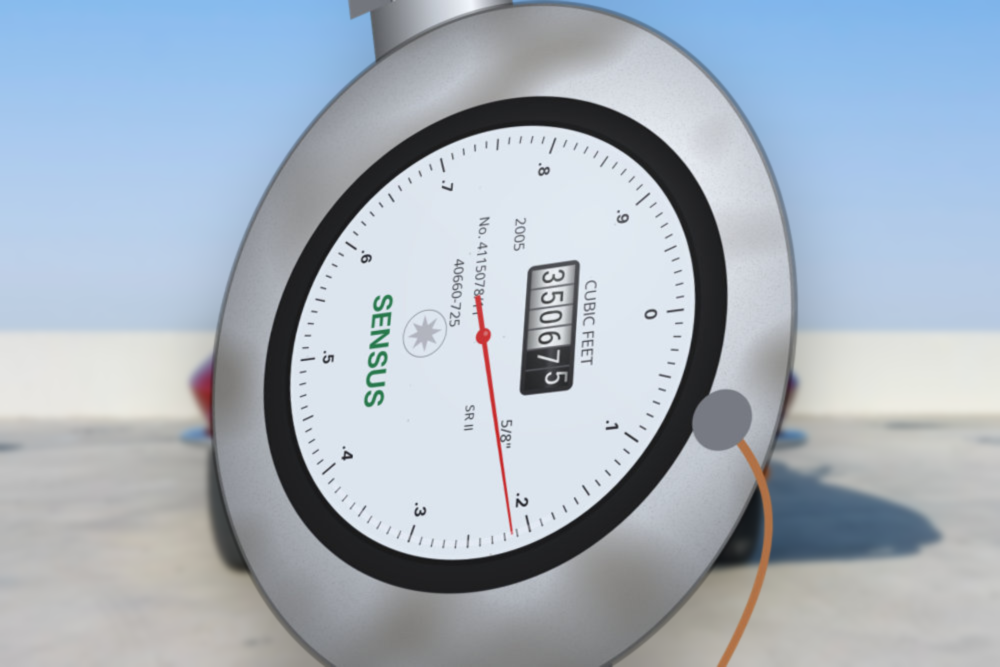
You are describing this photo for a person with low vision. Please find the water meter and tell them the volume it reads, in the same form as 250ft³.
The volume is 350675.21ft³
